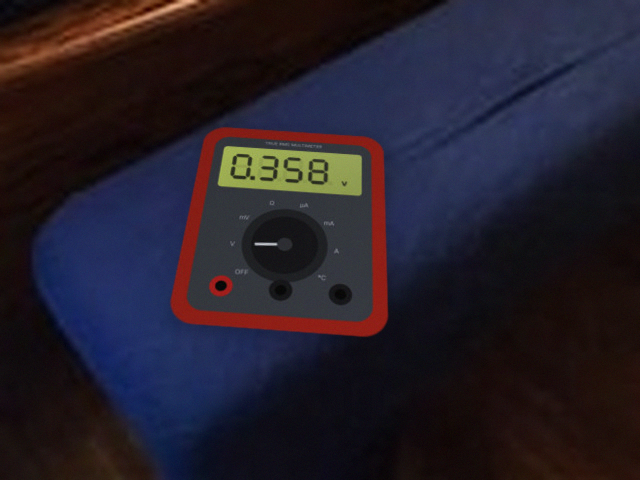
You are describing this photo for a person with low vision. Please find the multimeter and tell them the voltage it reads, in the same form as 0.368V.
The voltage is 0.358V
